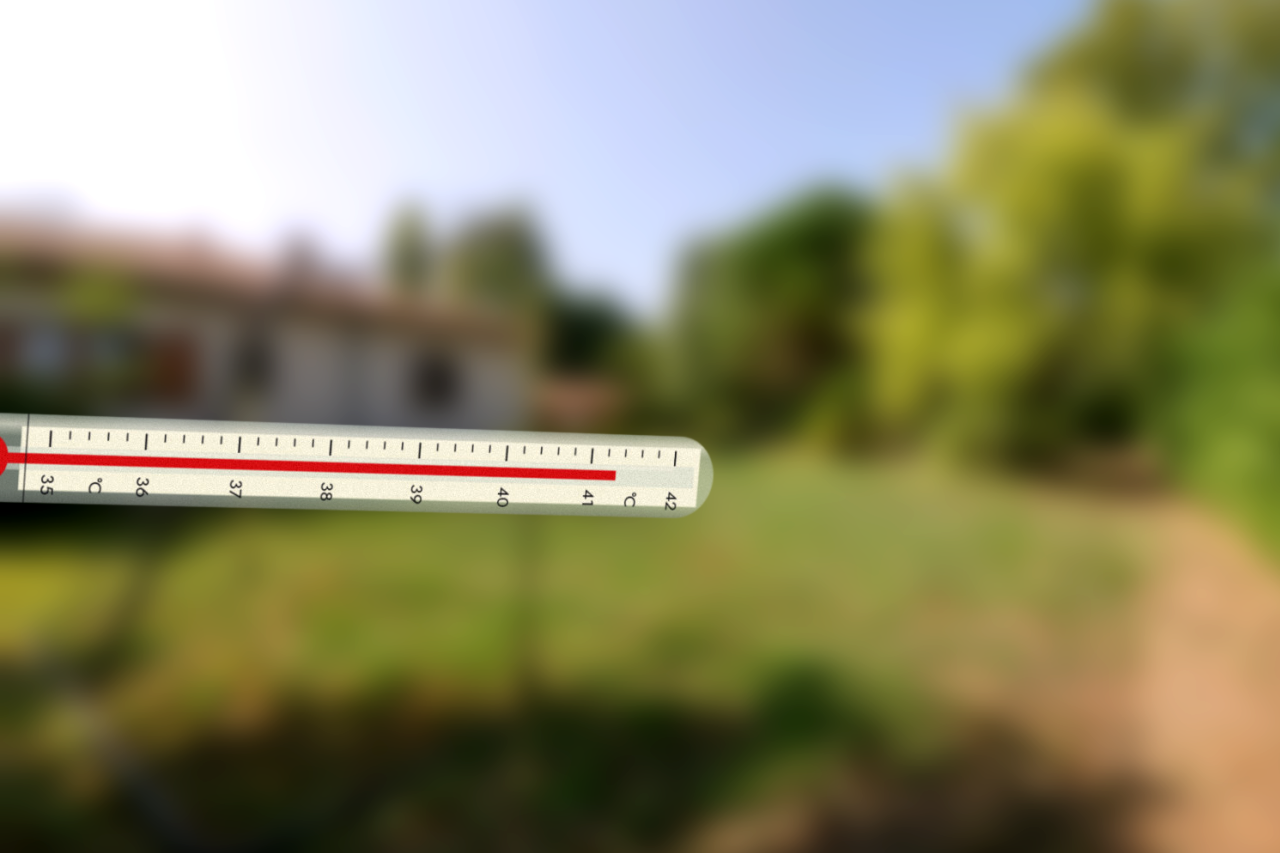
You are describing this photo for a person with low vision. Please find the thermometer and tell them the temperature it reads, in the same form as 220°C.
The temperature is 41.3°C
